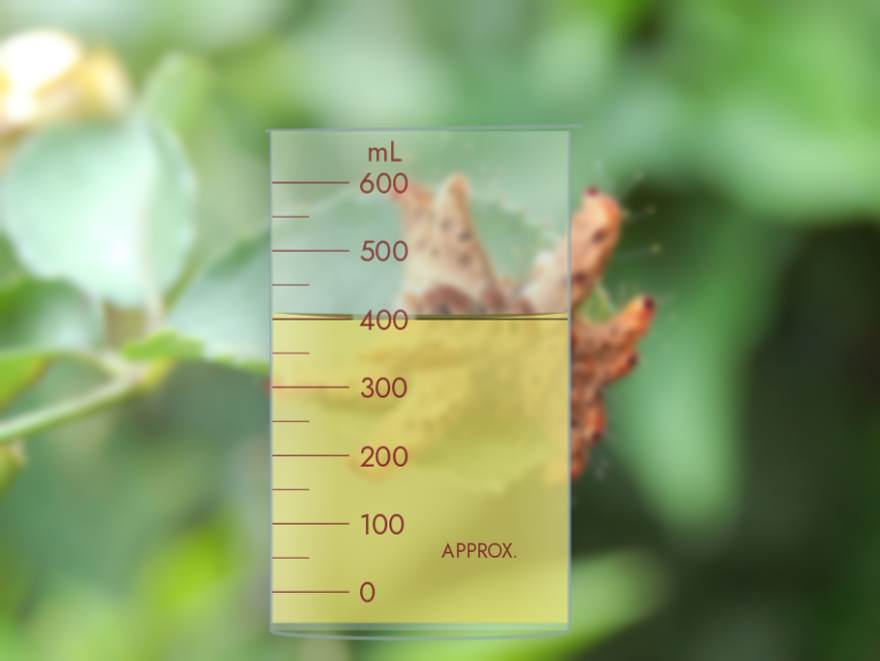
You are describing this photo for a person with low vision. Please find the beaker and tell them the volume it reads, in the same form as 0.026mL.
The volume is 400mL
